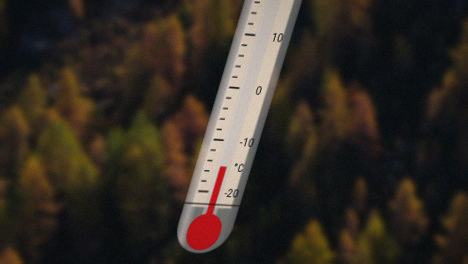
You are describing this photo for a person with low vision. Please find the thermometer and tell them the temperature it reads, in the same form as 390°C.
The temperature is -15°C
